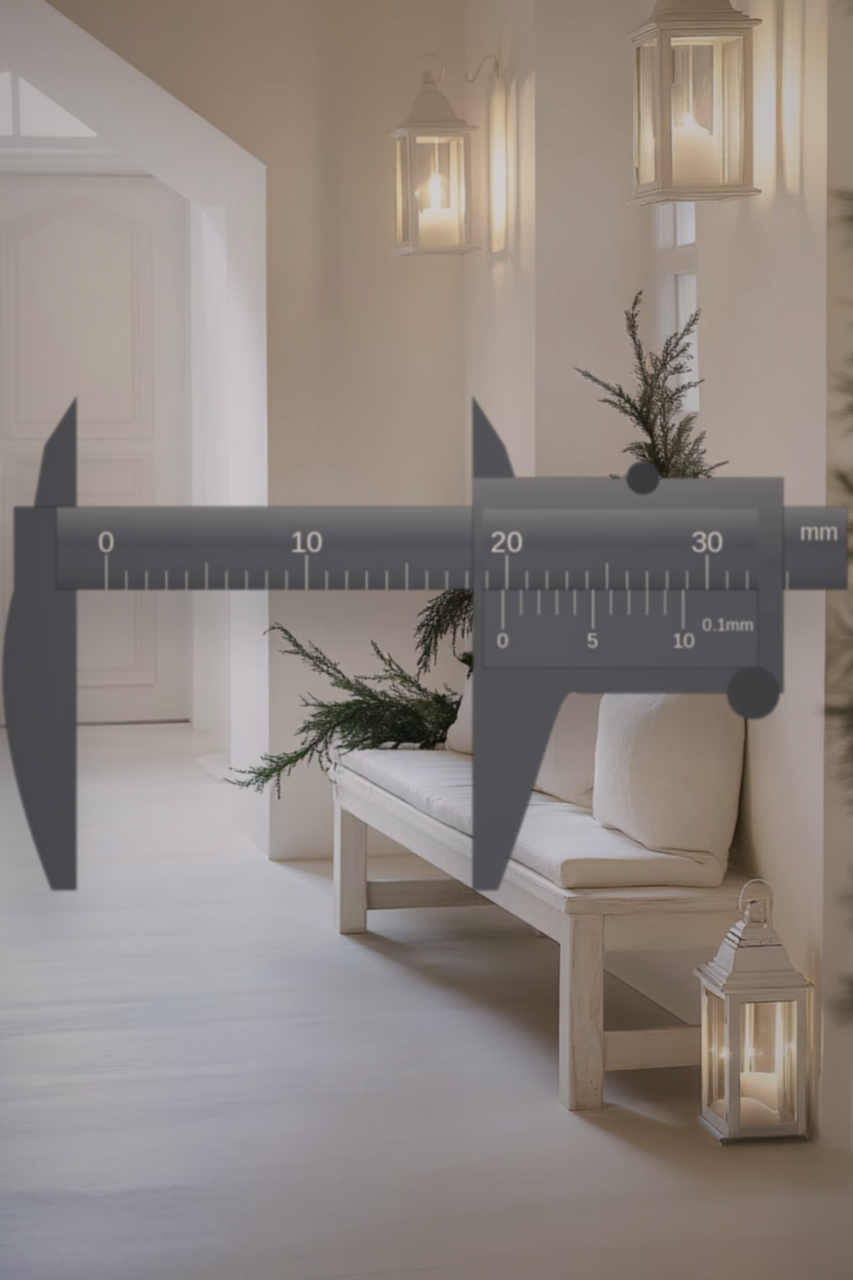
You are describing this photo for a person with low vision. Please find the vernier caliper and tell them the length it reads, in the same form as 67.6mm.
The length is 19.8mm
